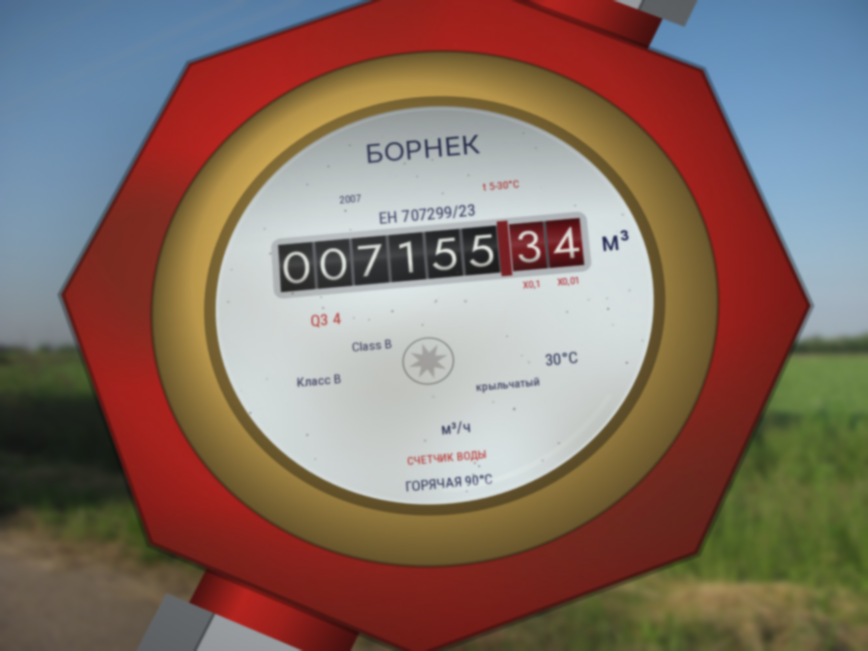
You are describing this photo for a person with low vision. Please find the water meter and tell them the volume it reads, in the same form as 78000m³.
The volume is 7155.34m³
